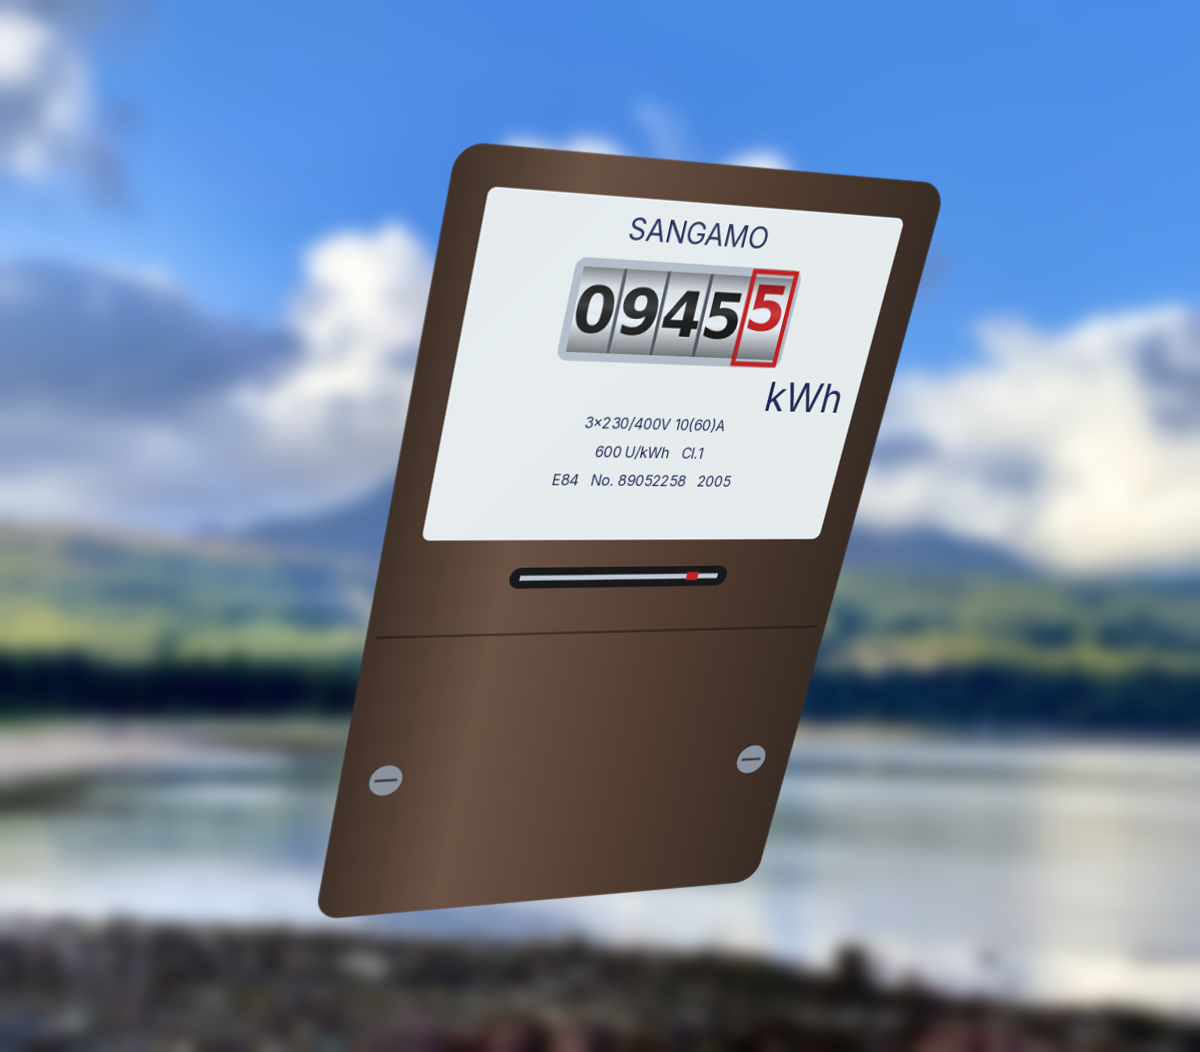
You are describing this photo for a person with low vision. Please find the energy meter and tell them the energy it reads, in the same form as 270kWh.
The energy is 945.5kWh
